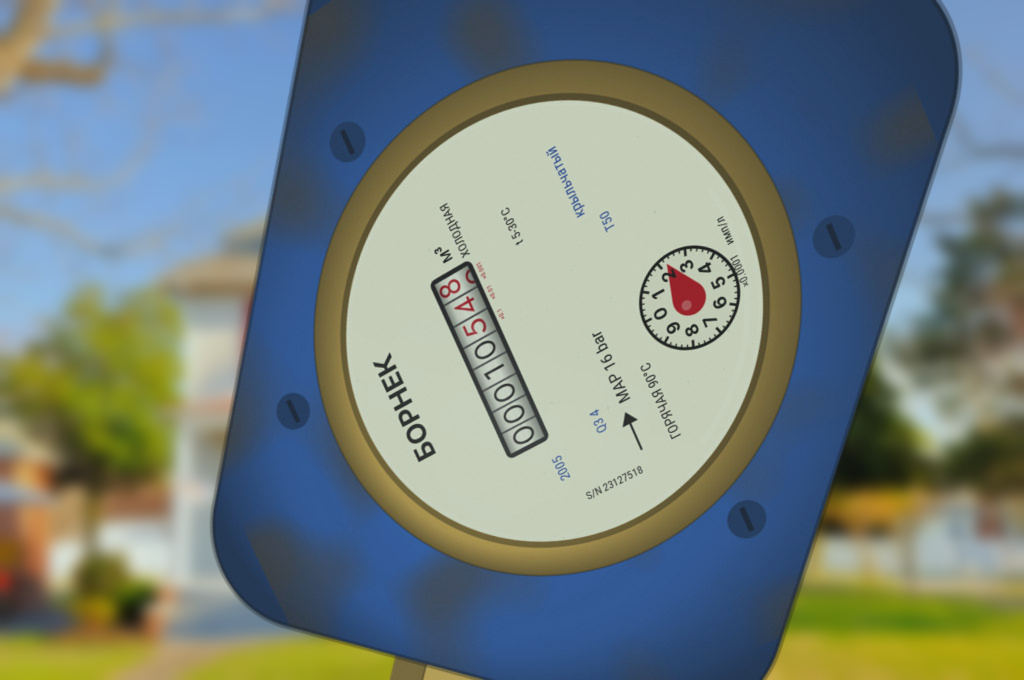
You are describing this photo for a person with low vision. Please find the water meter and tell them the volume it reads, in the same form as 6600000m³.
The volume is 10.5482m³
